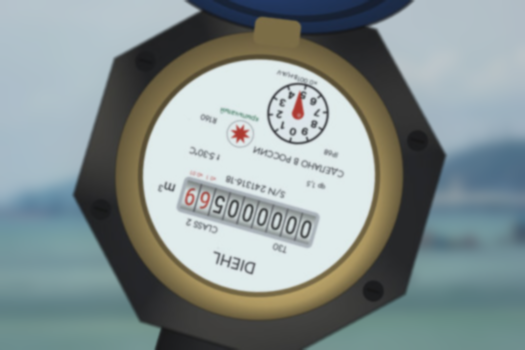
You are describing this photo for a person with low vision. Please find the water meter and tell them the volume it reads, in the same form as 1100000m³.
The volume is 5.694m³
